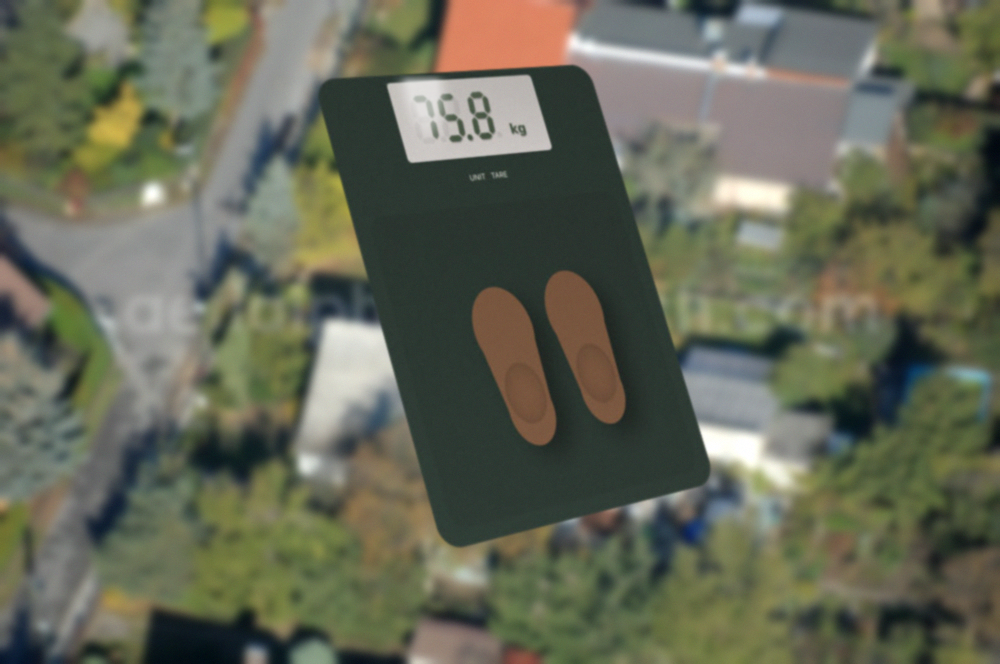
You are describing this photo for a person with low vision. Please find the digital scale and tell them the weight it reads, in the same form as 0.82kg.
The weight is 75.8kg
